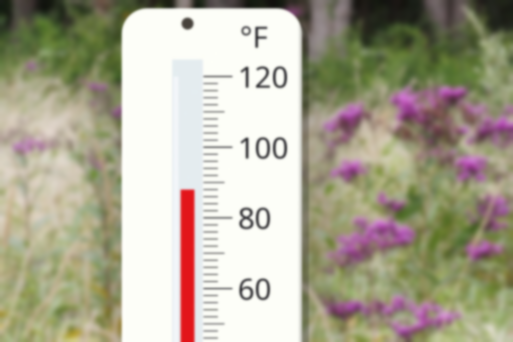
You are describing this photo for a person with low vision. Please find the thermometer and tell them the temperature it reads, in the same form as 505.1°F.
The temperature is 88°F
